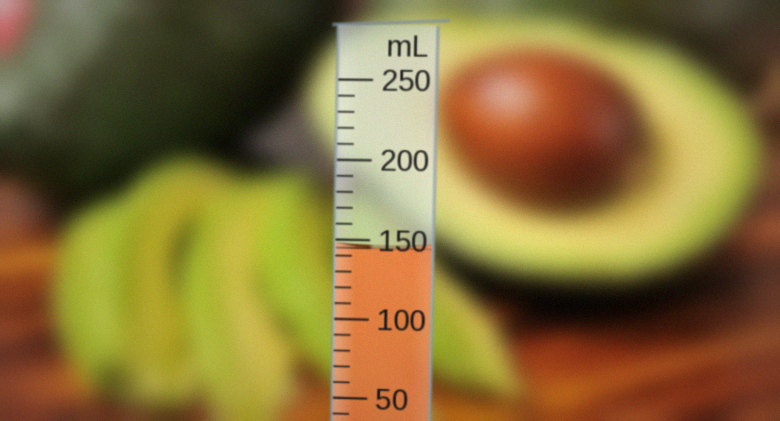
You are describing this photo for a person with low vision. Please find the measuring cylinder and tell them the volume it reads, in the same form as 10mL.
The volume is 145mL
